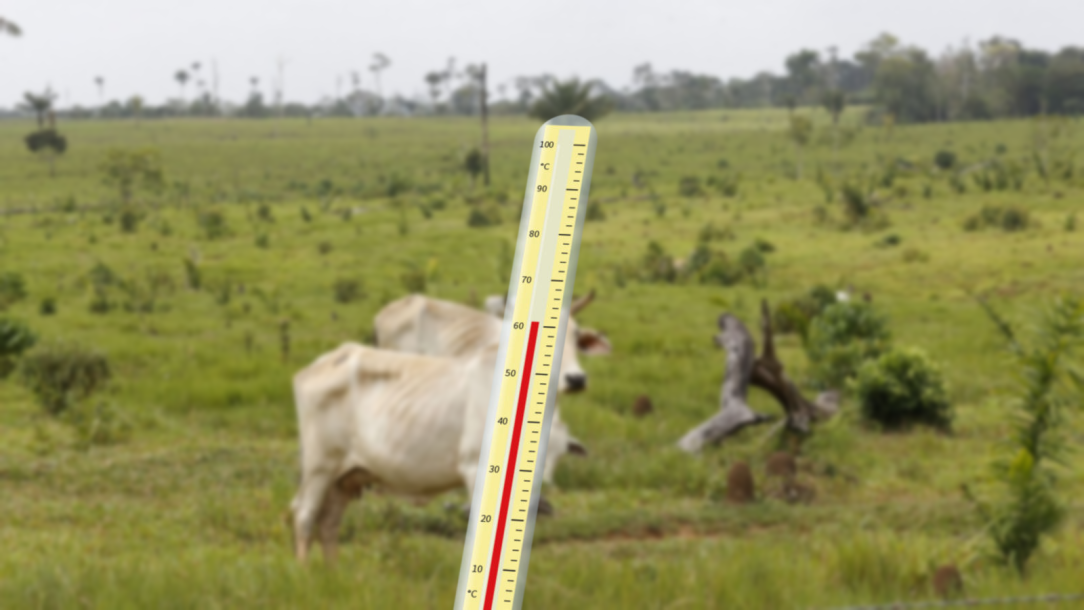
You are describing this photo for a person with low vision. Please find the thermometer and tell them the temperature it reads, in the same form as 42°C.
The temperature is 61°C
